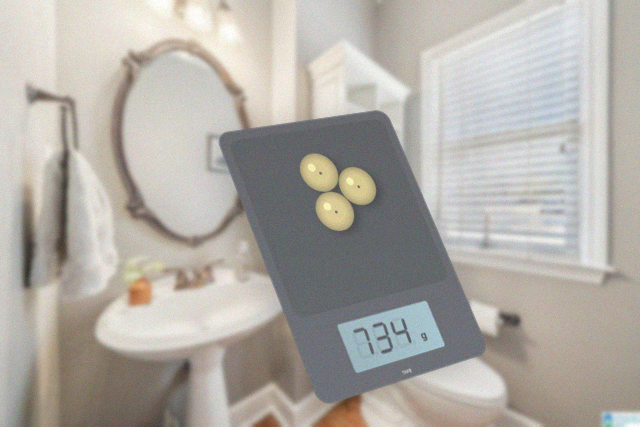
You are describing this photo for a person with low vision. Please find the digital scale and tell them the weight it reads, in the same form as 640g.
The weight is 734g
